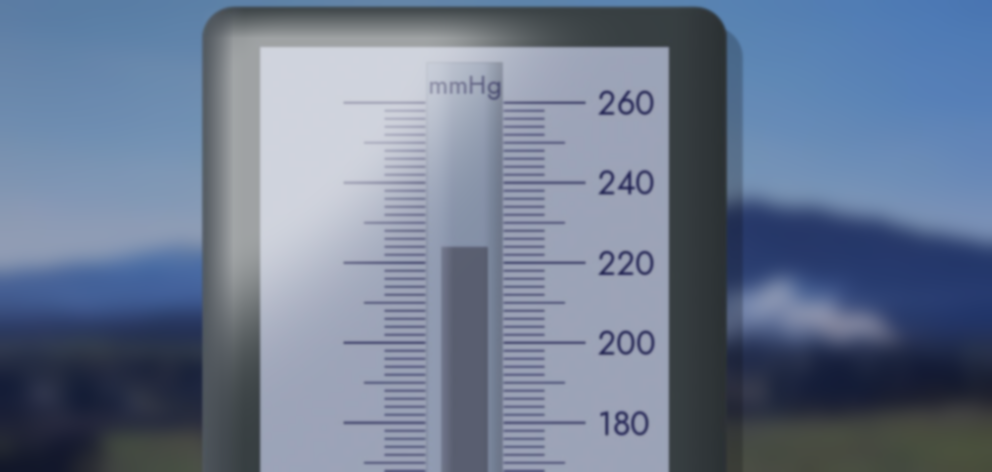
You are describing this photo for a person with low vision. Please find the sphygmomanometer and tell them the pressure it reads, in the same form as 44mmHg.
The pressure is 224mmHg
